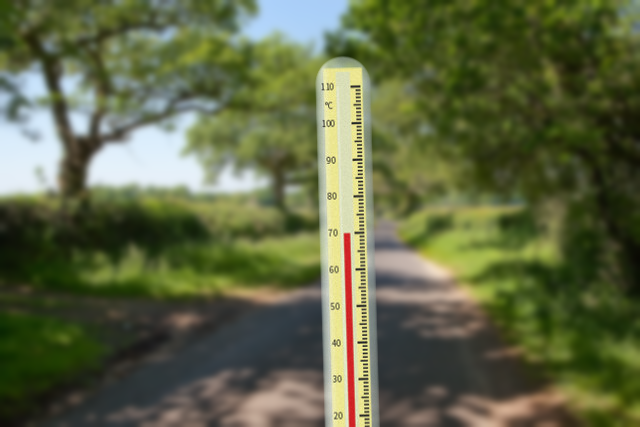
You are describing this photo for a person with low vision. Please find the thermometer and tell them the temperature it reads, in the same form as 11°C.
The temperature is 70°C
